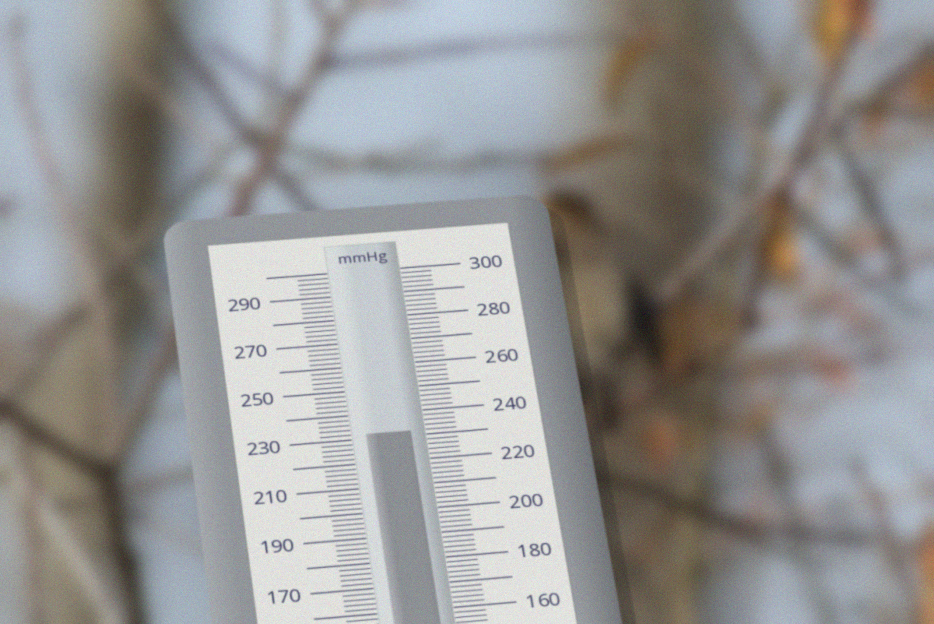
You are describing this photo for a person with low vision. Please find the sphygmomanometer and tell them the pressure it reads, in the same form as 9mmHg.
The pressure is 232mmHg
